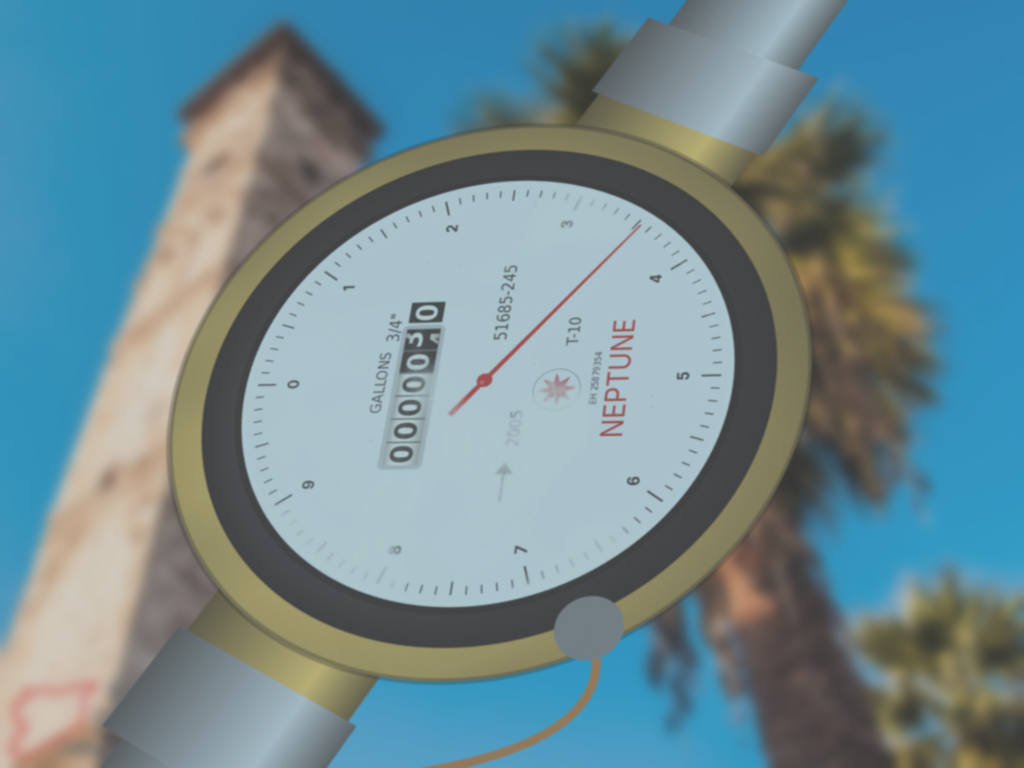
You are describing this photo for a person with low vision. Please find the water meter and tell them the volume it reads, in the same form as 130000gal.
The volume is 33.5gal
